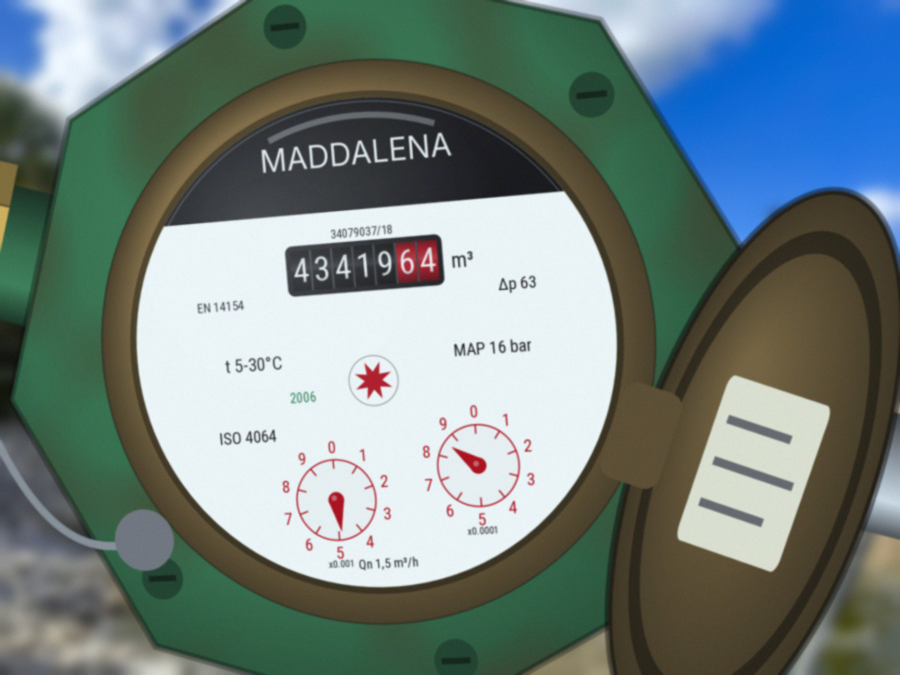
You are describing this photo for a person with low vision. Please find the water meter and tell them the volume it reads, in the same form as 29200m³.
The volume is 43419.6448m³
